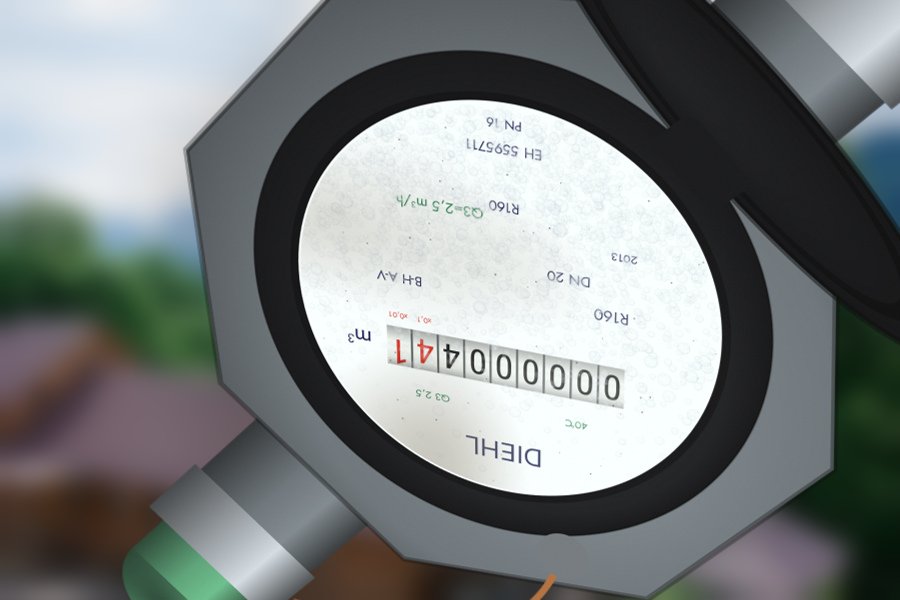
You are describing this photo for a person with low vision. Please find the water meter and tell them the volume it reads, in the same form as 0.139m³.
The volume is 4.41m³
